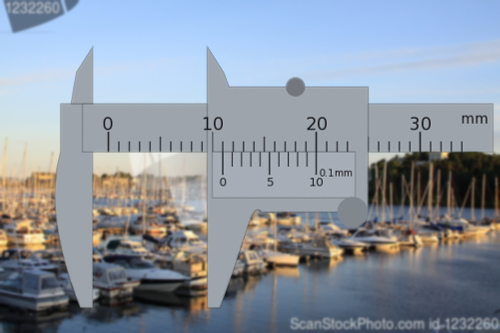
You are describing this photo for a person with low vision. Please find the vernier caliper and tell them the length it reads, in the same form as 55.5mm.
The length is 11.0mm
